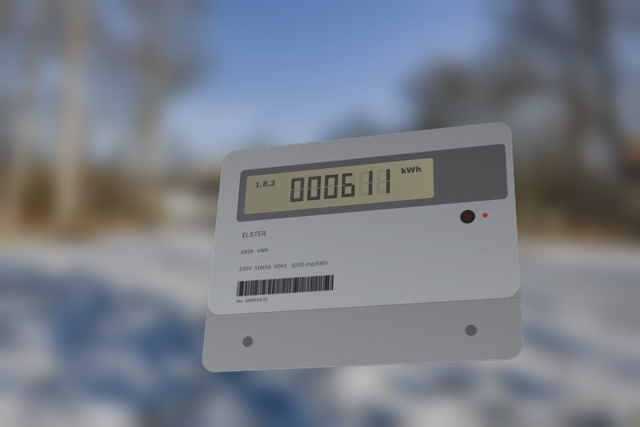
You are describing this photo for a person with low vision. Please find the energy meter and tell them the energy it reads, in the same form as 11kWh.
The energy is 611kWh
